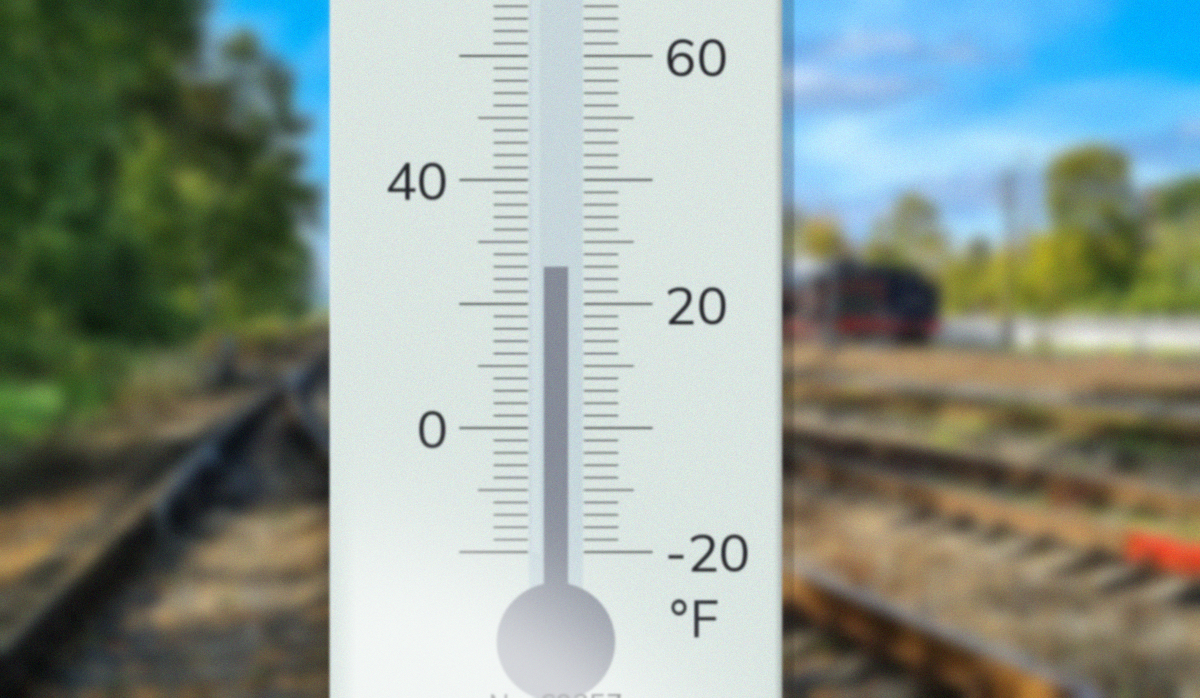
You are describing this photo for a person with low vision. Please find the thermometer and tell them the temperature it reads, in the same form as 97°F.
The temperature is 26°F
